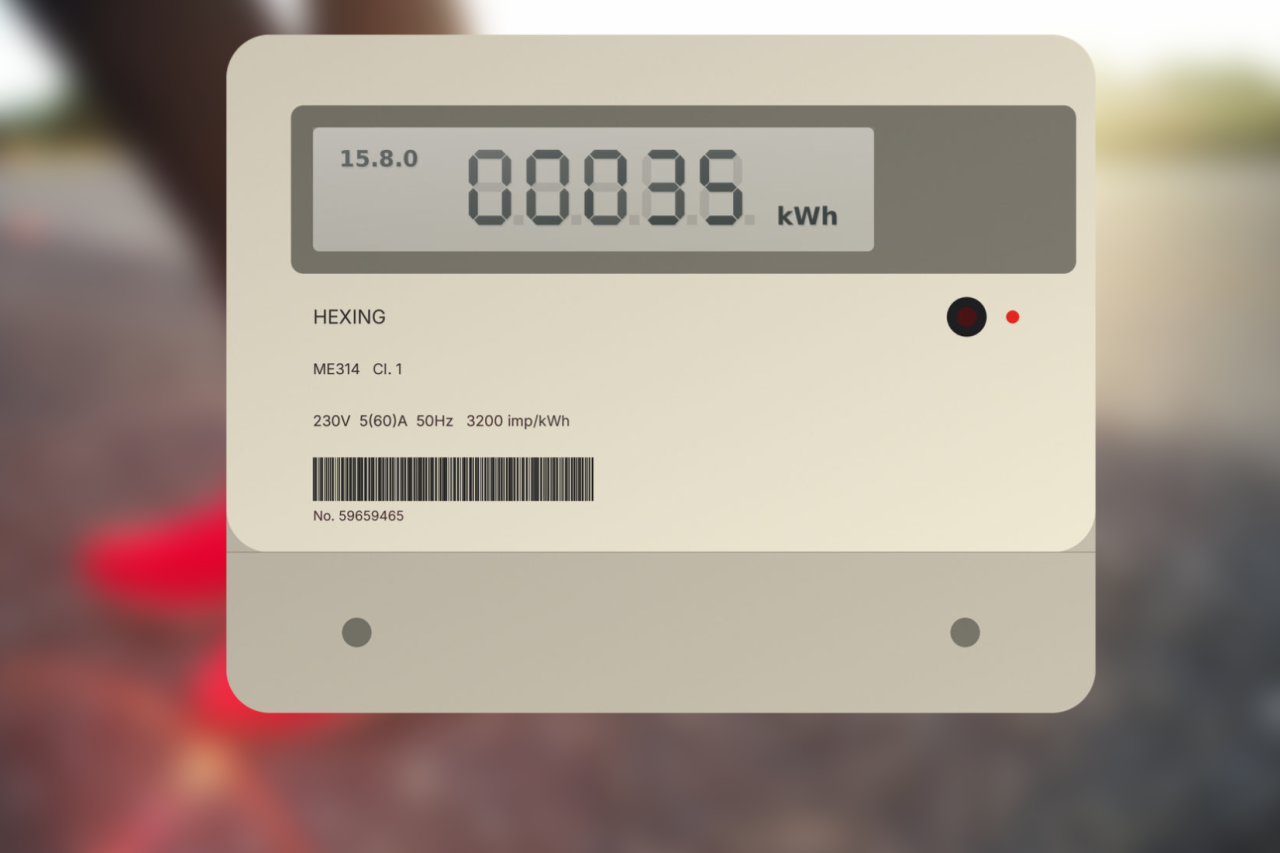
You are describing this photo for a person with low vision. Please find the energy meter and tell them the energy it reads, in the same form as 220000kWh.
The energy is 35kWh
